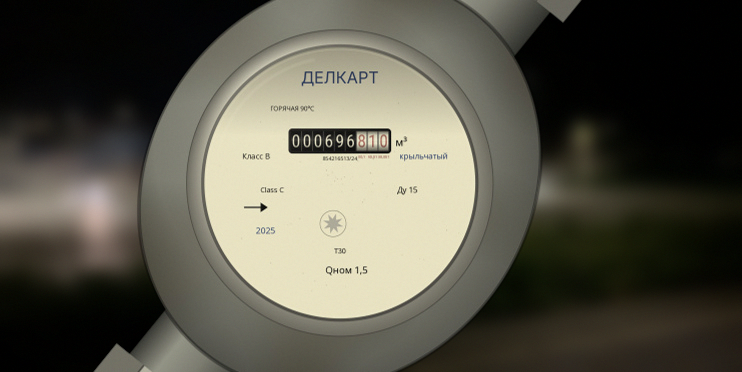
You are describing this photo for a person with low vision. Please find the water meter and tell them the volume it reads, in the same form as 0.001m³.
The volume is 696.810m³
